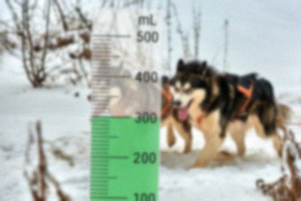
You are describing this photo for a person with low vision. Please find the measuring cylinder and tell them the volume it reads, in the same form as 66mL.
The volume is 300mL
